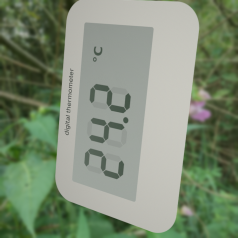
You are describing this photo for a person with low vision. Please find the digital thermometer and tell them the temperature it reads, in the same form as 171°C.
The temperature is 24.2°C
